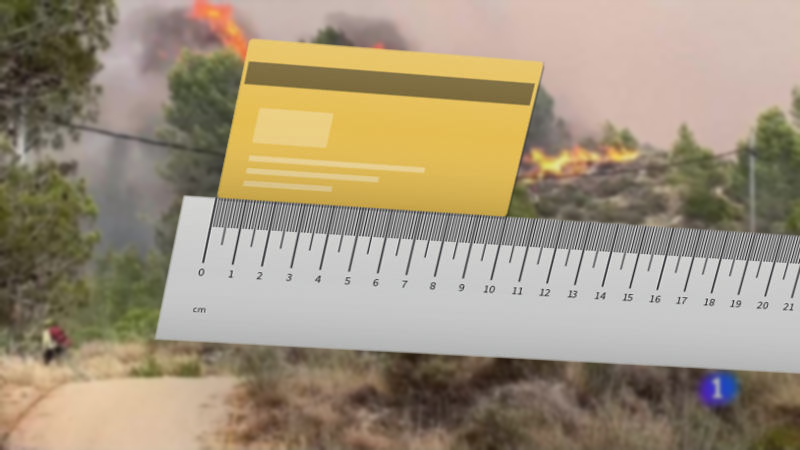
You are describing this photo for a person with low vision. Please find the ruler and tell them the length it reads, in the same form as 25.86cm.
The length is 10cm
